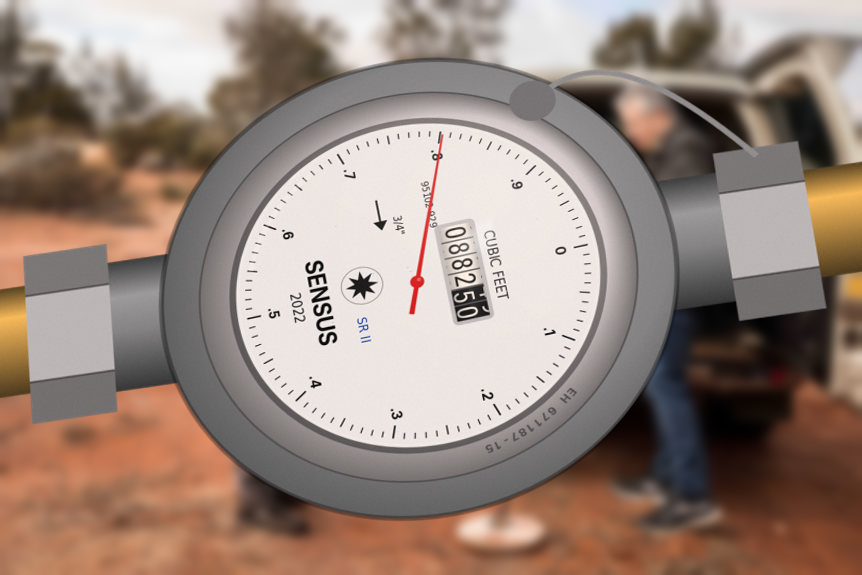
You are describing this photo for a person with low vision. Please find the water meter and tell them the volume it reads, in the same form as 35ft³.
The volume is 88249.80ft³
